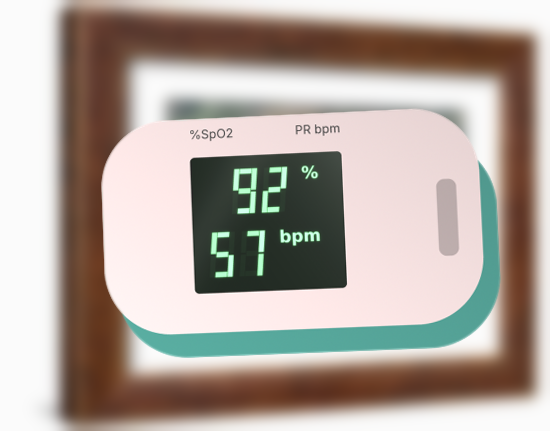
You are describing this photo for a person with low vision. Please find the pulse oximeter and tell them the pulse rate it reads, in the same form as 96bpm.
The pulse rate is 57bpm
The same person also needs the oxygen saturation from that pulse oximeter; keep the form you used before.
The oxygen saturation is 92%
